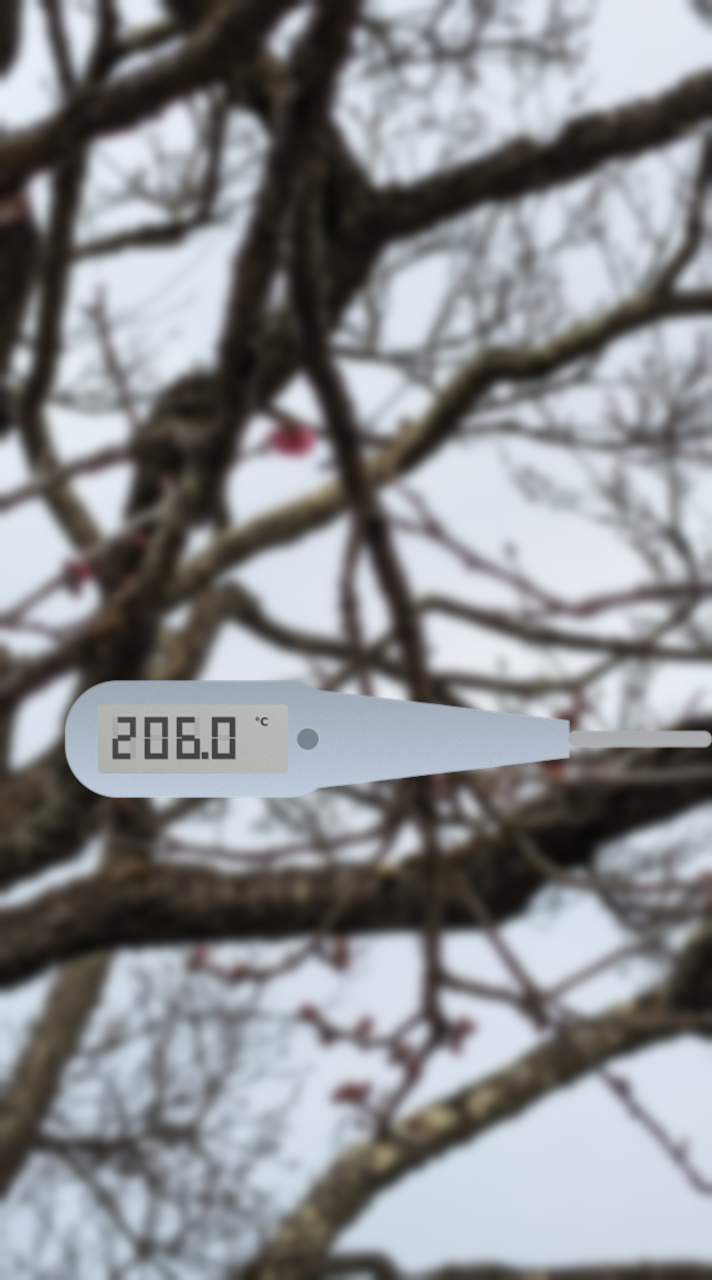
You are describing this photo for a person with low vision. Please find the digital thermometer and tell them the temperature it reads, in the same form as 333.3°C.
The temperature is 206.0°C
